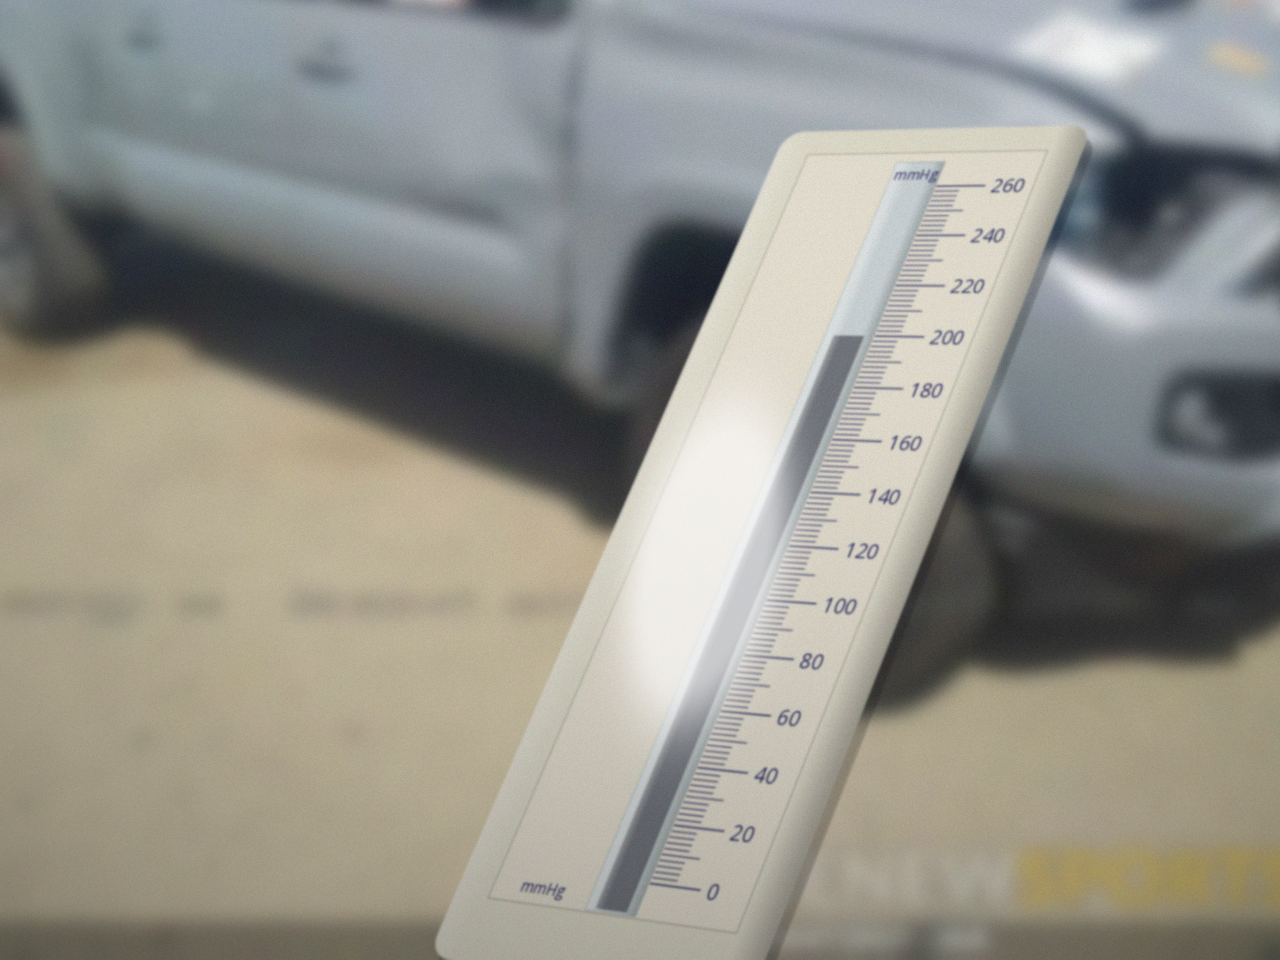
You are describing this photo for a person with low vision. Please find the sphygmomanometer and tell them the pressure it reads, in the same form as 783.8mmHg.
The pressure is 200mmHg
